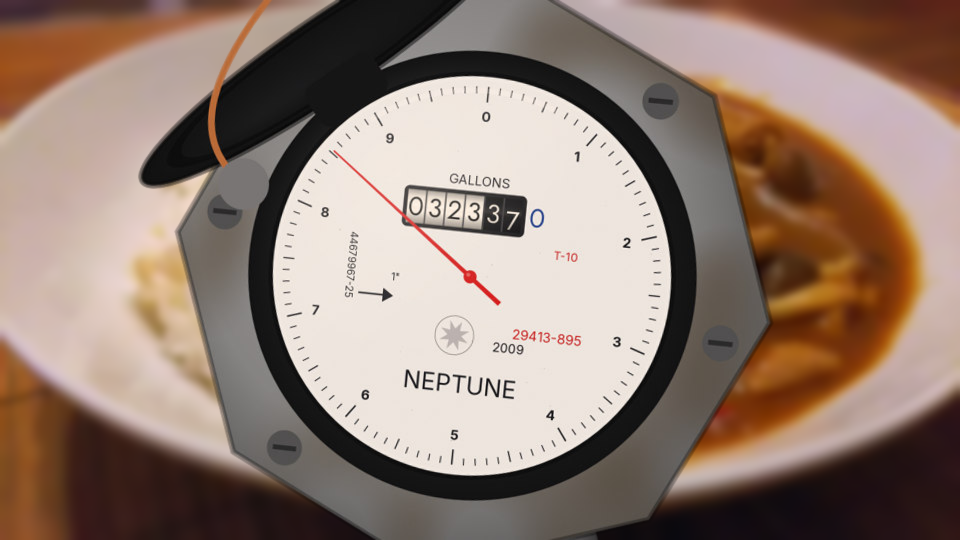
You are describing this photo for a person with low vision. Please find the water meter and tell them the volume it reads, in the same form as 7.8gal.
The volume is 323368.5gal
